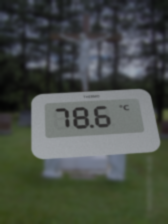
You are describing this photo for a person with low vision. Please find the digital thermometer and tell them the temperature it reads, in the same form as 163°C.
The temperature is 78.6°C
